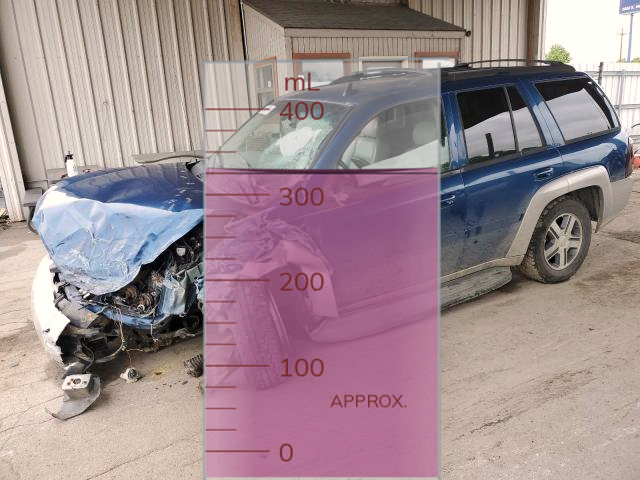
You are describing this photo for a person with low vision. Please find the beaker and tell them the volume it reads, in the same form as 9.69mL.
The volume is 325mL
